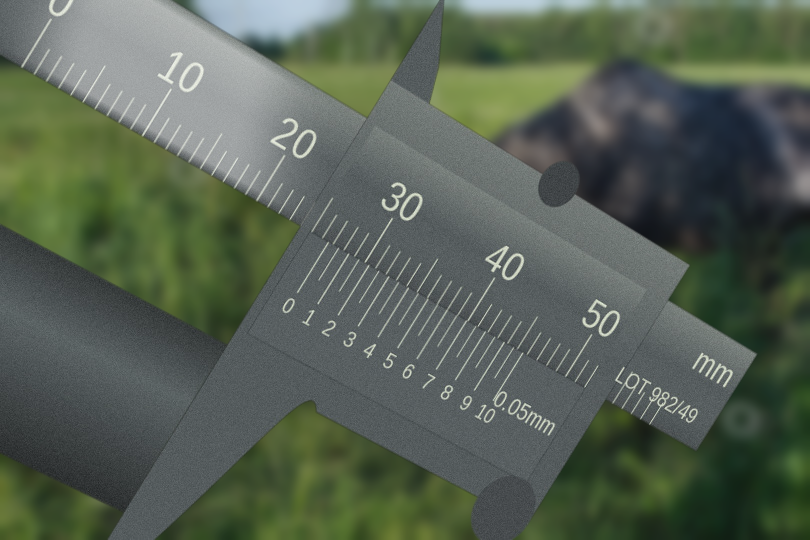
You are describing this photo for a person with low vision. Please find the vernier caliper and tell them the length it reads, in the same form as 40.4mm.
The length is 26.6mm
